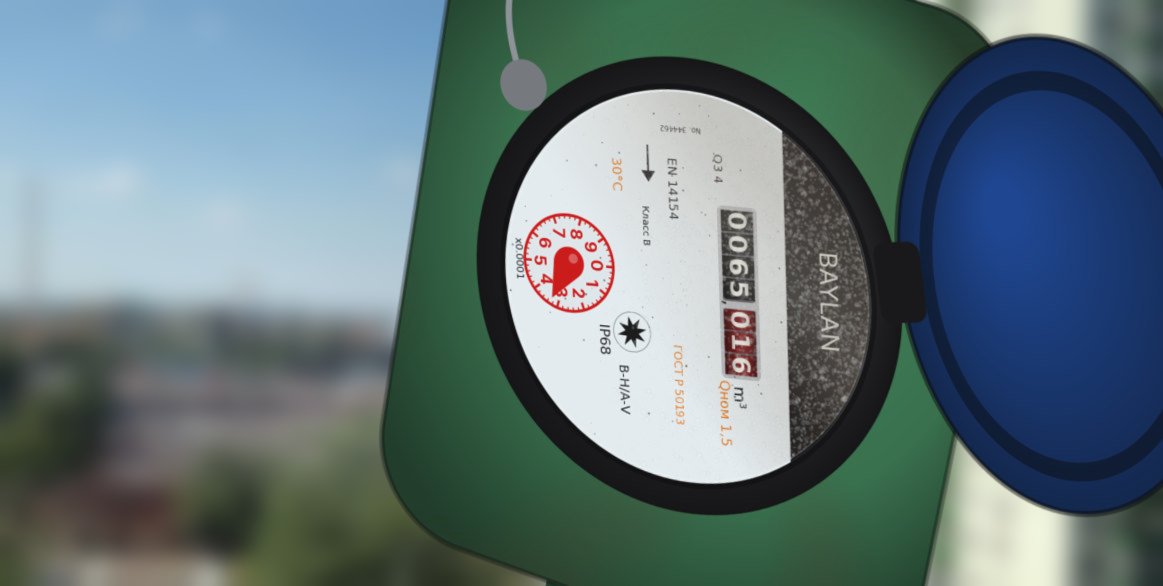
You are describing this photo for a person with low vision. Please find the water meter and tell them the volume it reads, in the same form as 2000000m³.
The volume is 65.0163m³
